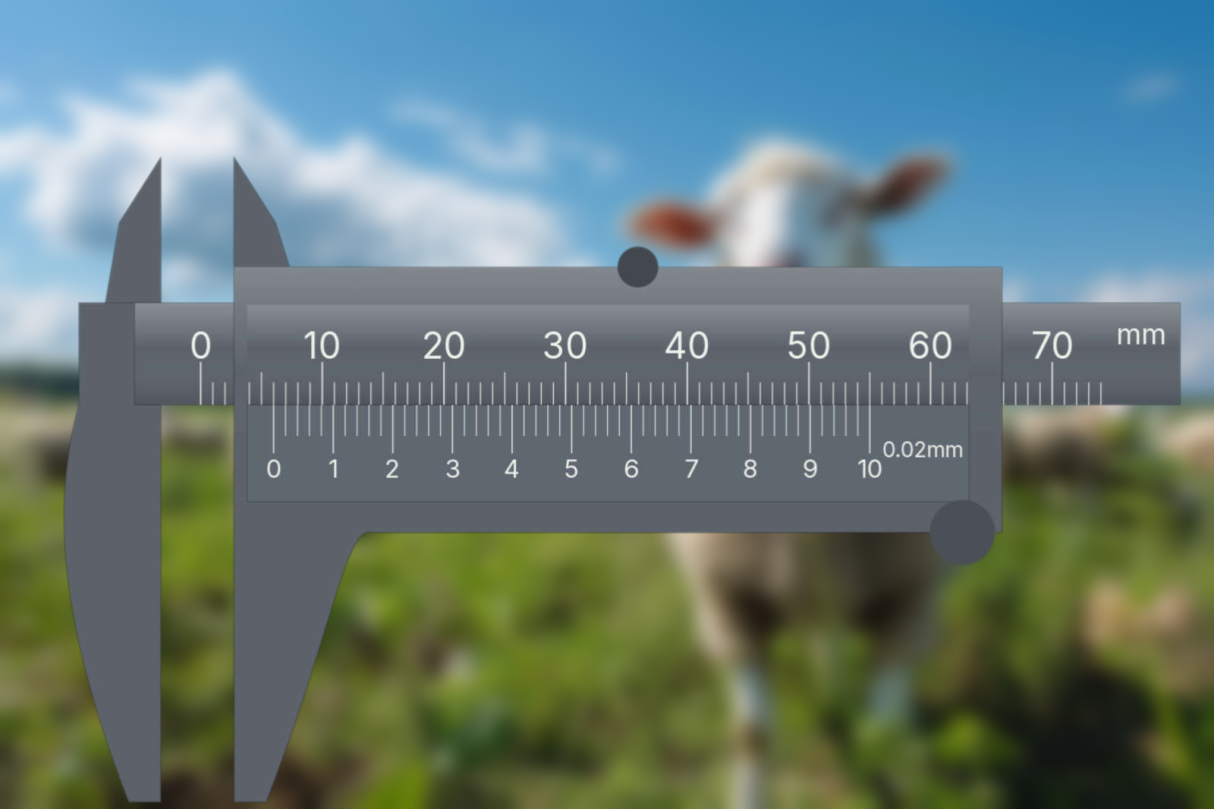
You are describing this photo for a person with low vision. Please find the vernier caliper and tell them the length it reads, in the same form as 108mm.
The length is 6.0mm
